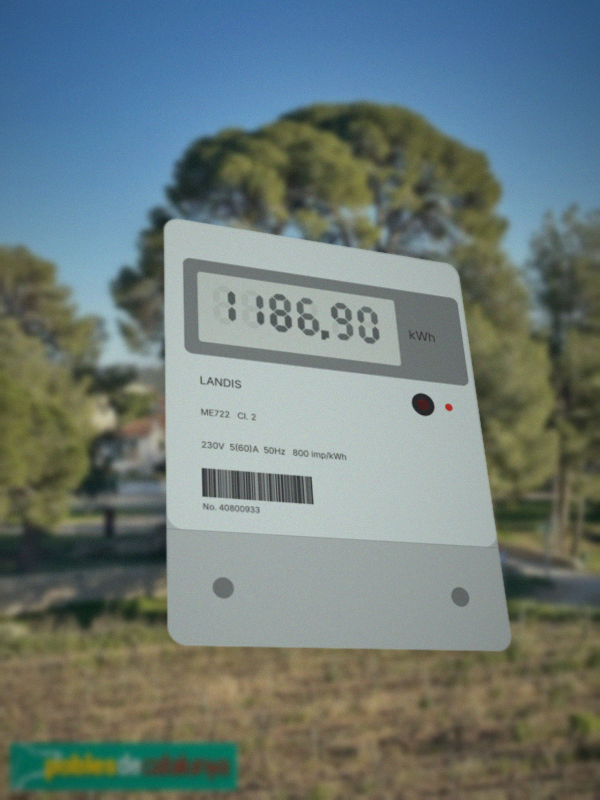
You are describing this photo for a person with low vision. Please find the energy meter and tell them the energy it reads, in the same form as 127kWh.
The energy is 1186.90kWh
